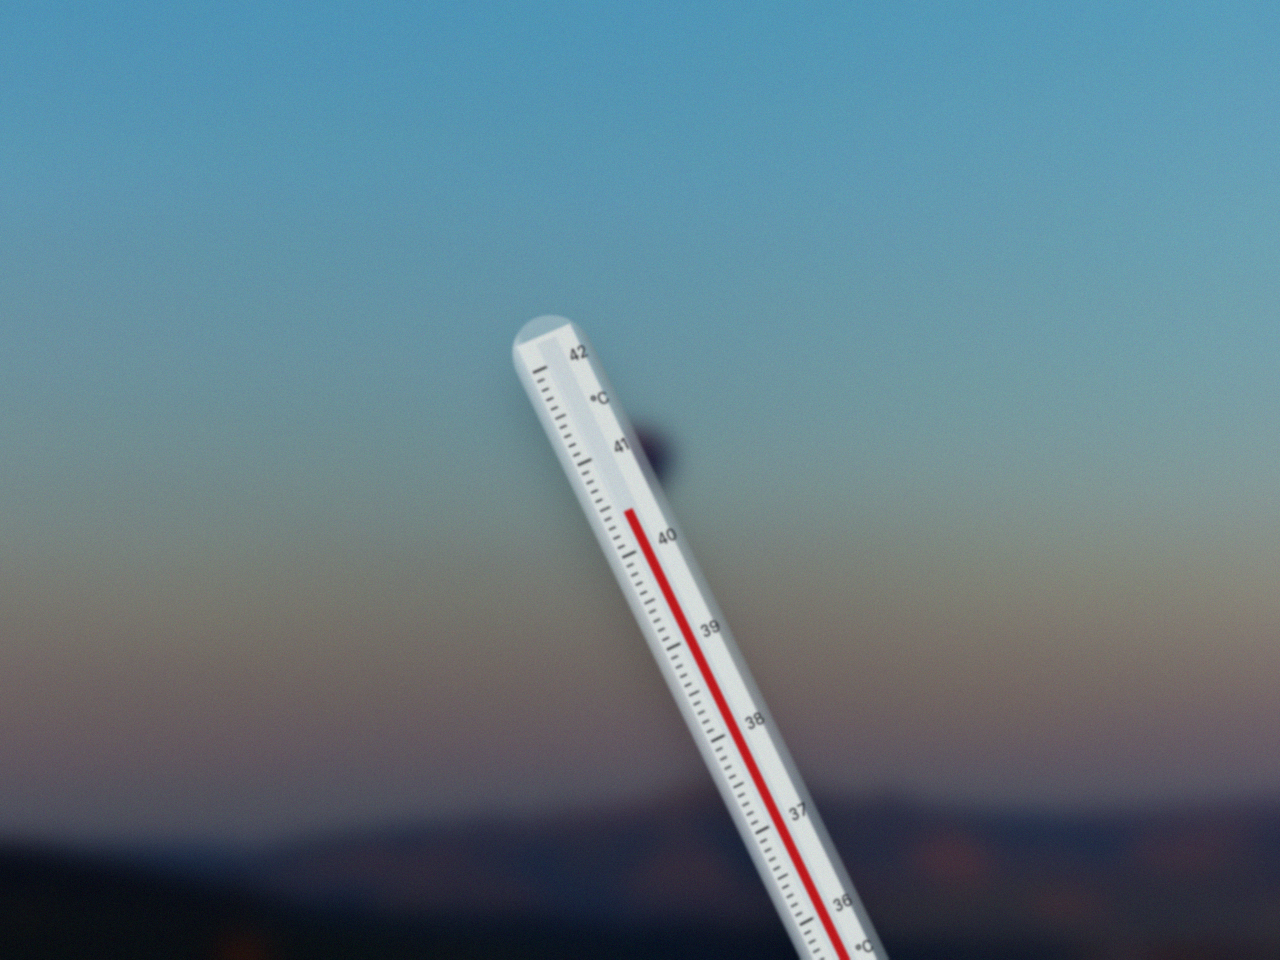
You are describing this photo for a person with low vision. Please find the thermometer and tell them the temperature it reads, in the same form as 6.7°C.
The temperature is 40.4°C
